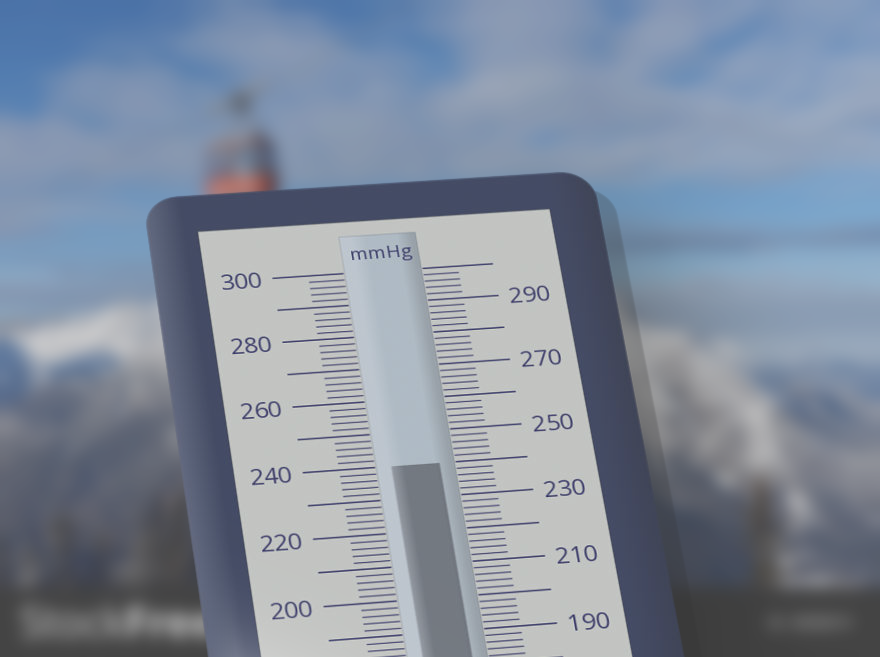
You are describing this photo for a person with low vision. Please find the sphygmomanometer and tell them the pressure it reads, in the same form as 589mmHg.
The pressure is 240mmHg
